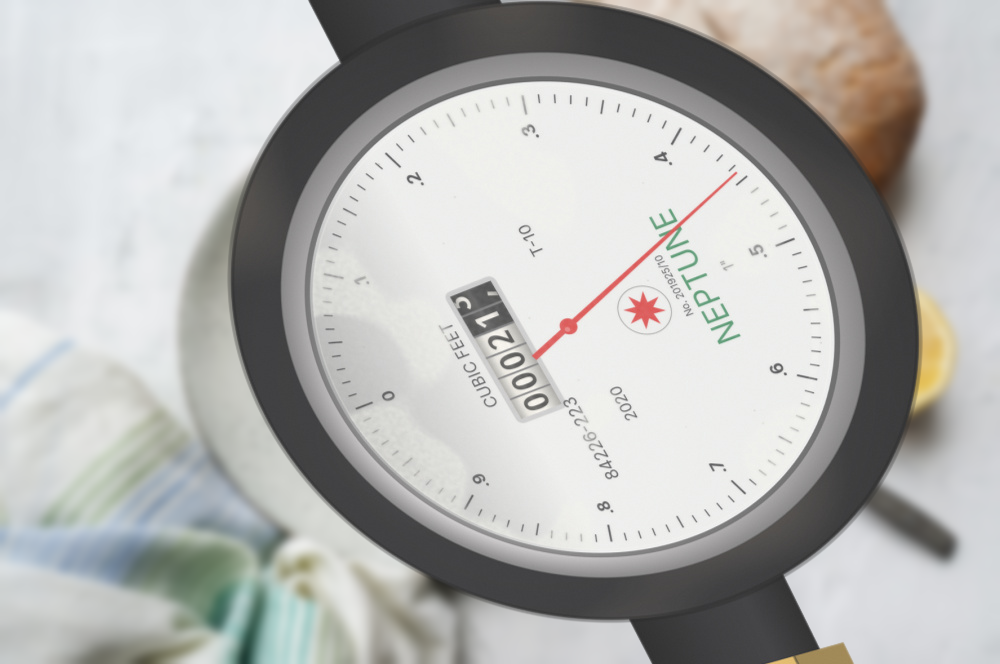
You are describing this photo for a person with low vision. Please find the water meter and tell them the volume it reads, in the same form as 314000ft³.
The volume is 213.44ft³
